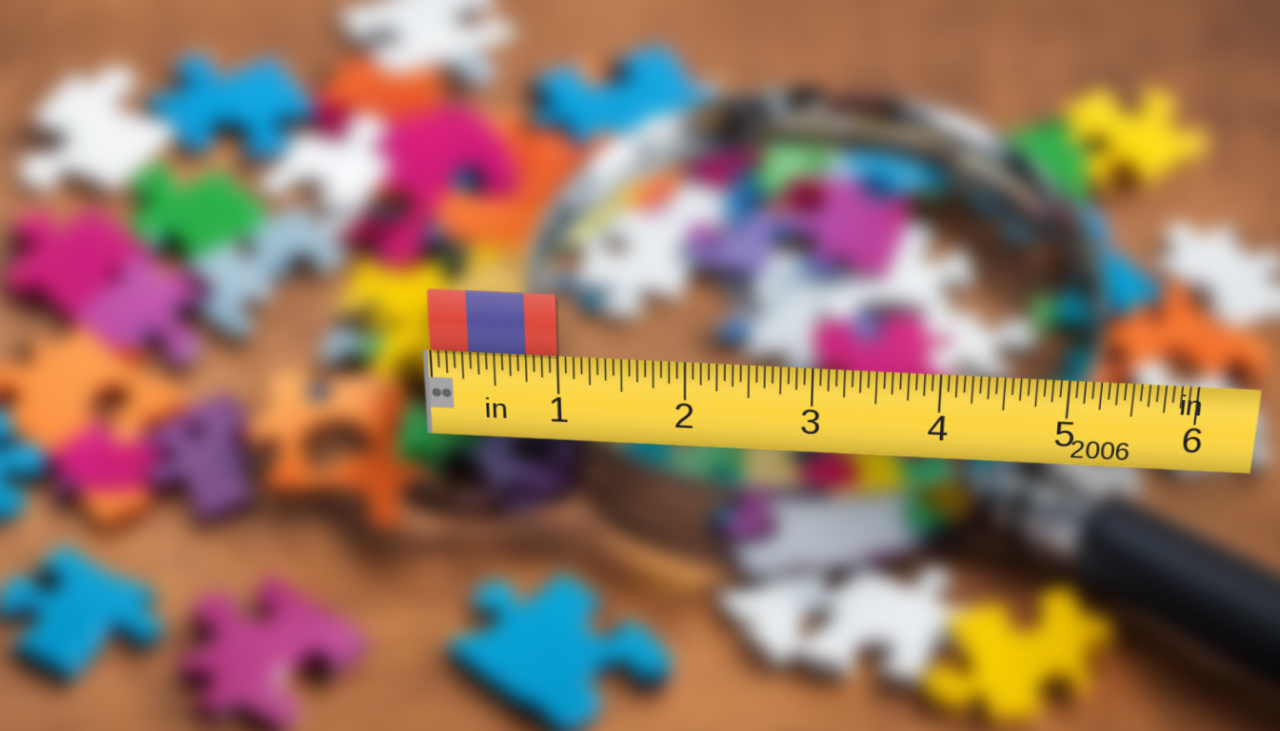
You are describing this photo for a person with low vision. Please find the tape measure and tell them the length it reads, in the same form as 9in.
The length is 1in
